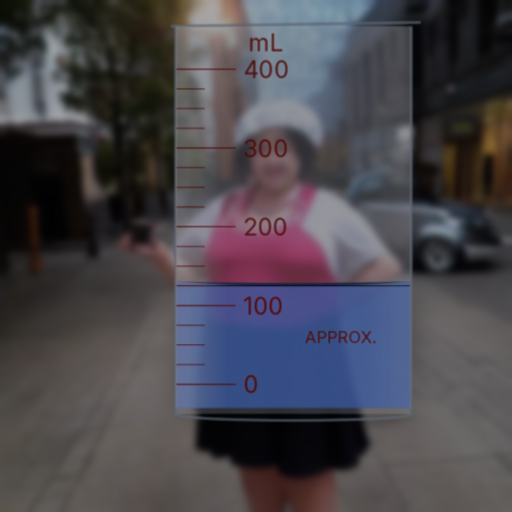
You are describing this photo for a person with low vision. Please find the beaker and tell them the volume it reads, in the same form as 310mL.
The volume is 125mL
